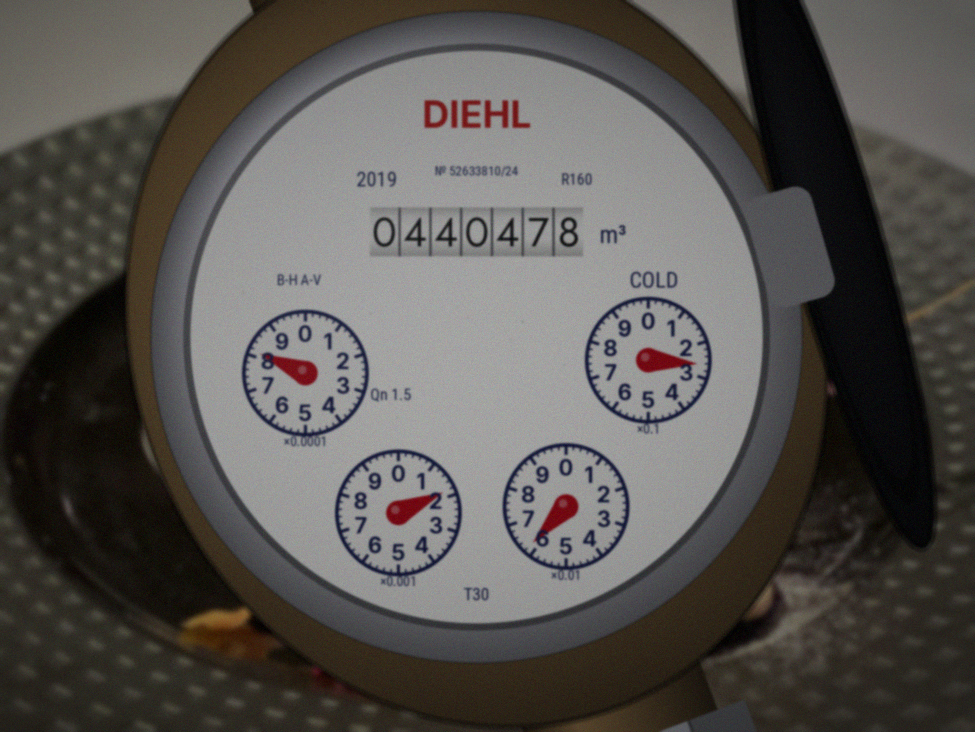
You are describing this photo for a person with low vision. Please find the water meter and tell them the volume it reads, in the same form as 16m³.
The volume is 440478.2618m³
